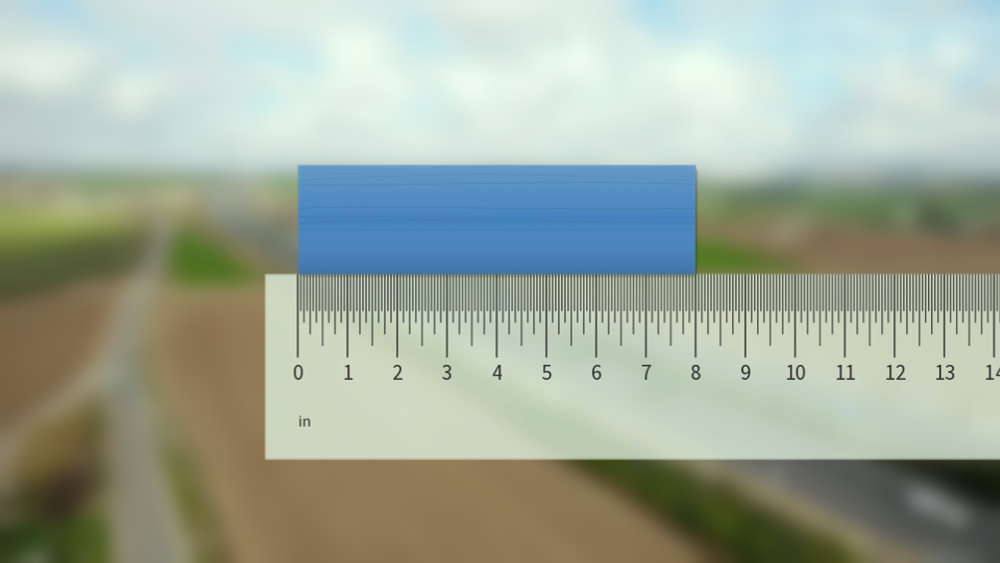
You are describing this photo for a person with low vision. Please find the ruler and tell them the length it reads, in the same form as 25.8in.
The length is 8in
